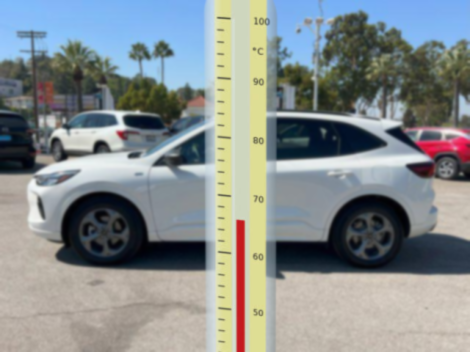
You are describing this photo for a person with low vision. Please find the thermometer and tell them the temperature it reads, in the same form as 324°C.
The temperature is 66°C
